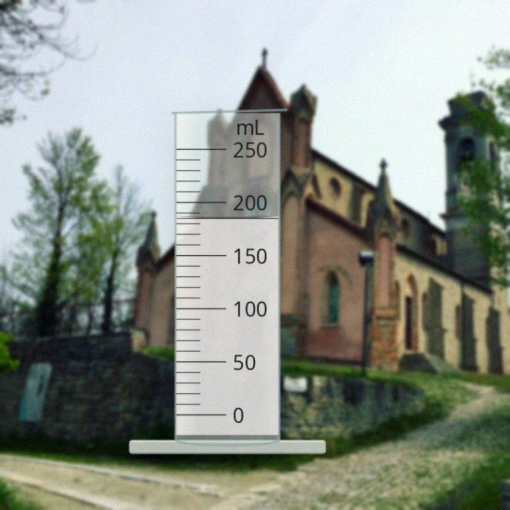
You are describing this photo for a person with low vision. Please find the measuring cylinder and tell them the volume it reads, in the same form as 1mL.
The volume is 185mL
